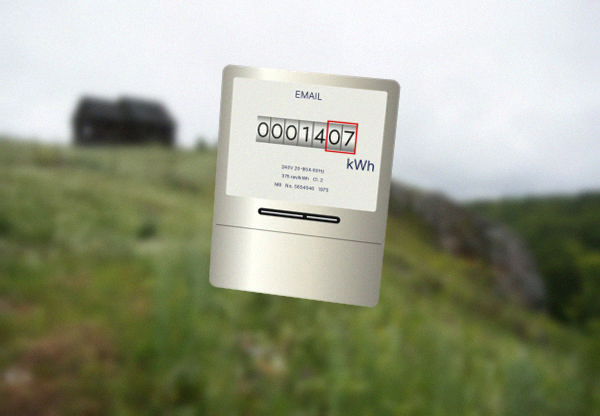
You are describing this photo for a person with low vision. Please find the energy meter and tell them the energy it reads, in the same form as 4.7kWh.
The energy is 14.07kWh
